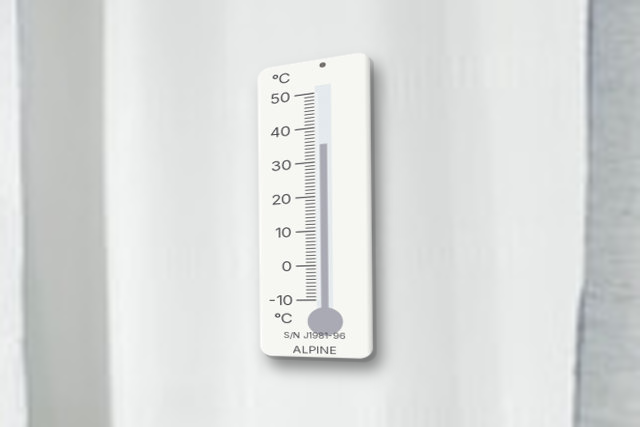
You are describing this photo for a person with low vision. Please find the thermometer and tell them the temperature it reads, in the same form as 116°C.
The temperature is 35°C
